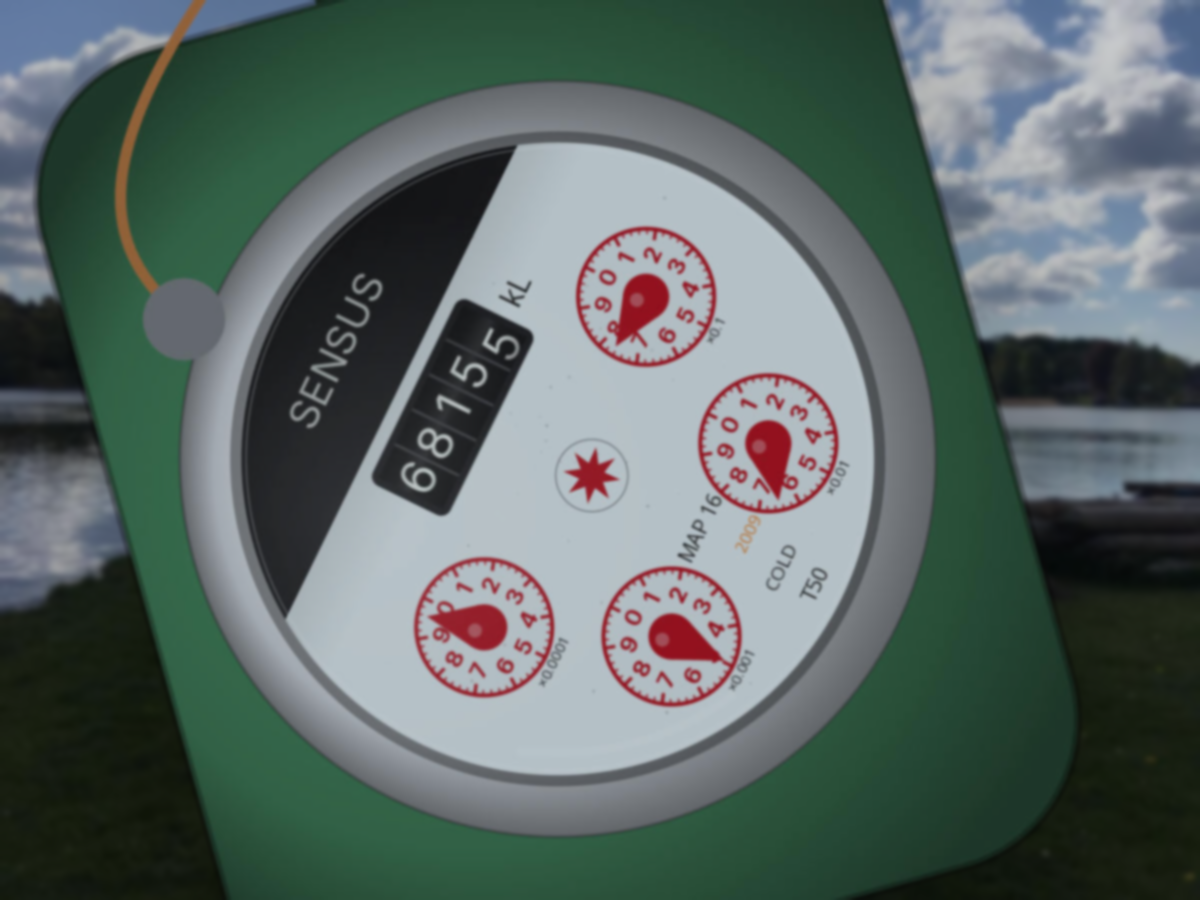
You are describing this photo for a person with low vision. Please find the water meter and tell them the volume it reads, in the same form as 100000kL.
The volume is 68154.7649kL
